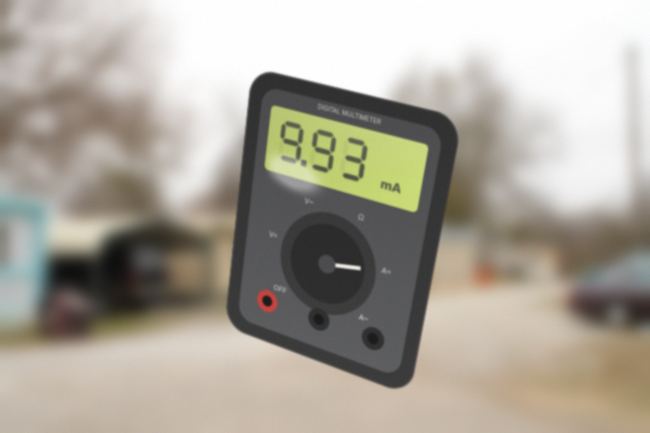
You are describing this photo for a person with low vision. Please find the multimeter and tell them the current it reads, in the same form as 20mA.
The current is 9.93mA
